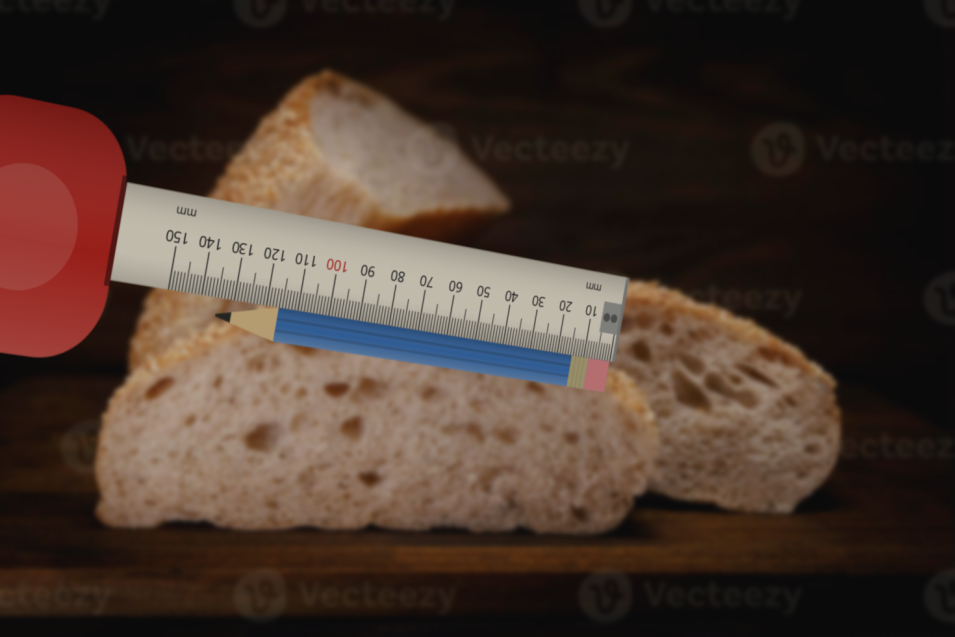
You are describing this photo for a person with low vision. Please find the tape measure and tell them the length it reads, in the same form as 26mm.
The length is 135mm
